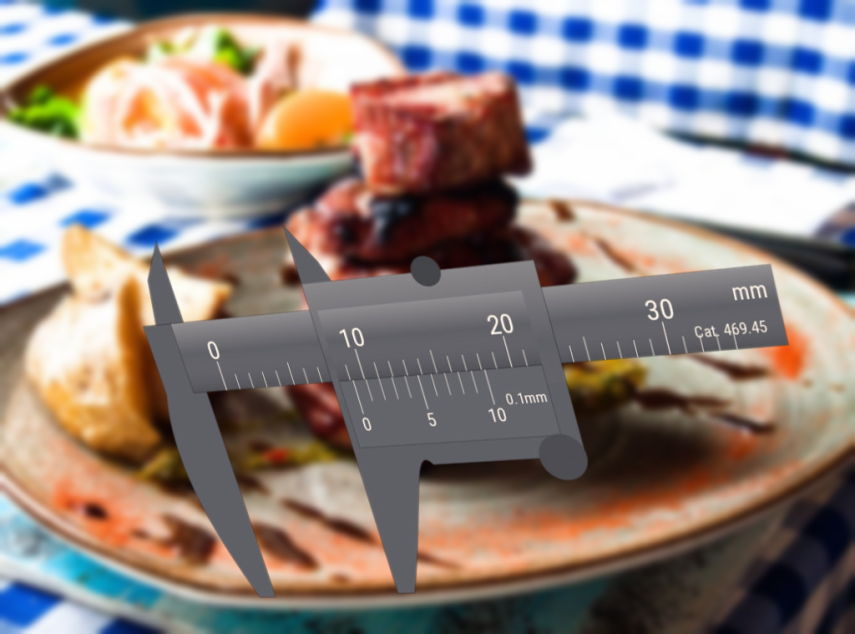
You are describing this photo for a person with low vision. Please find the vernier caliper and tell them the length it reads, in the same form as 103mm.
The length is 9.2mm
